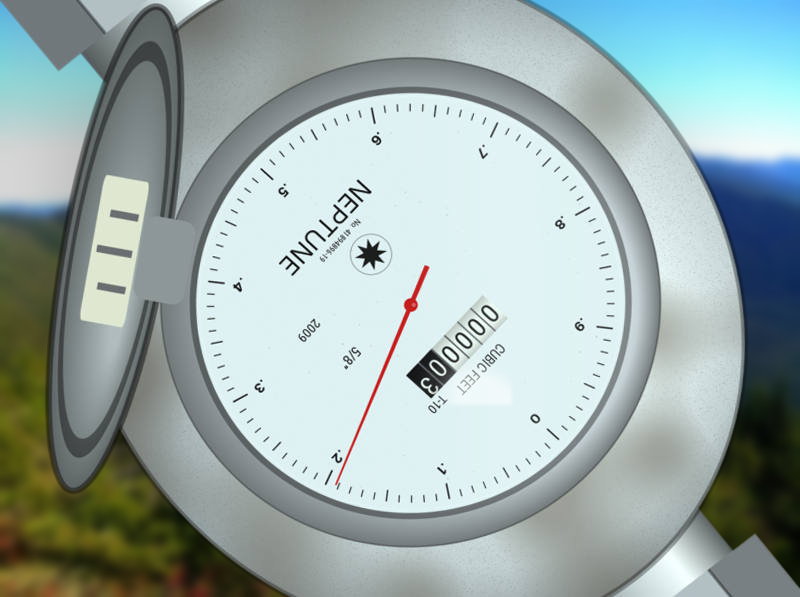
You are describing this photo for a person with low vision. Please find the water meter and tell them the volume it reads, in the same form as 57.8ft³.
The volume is 3.19ft³
